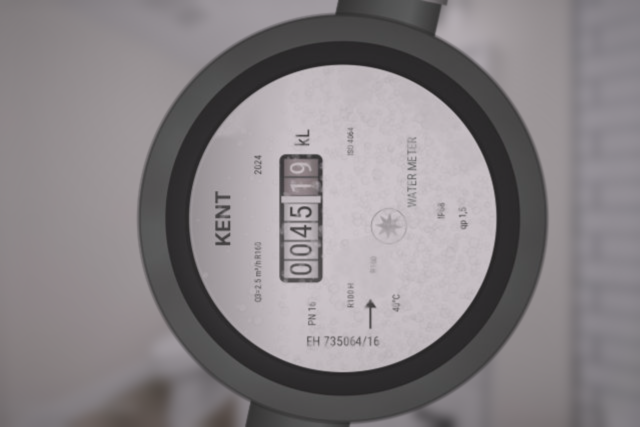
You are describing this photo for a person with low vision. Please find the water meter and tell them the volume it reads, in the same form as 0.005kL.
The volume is 45.19kL
